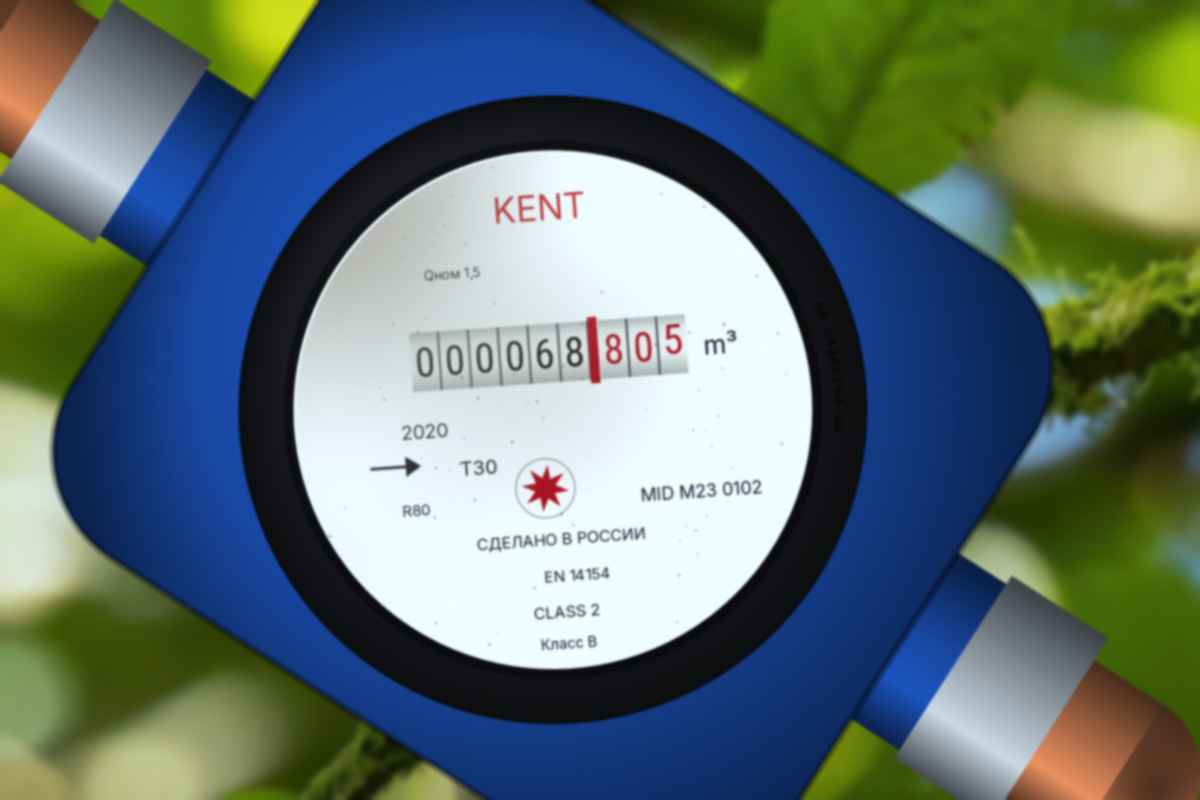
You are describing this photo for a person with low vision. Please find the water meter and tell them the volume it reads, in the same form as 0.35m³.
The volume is 68.805m³
